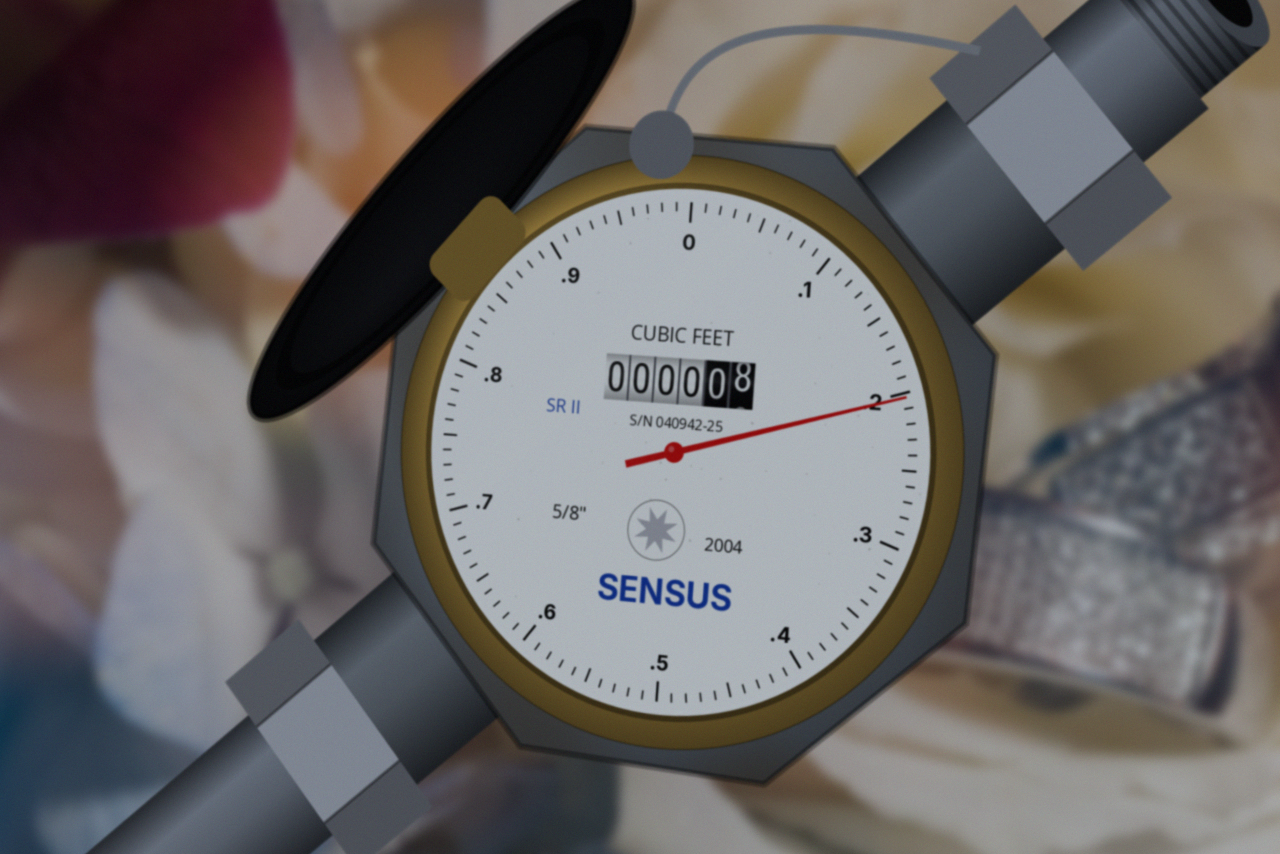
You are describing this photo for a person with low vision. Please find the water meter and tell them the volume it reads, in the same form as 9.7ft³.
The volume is 8.20ft³
